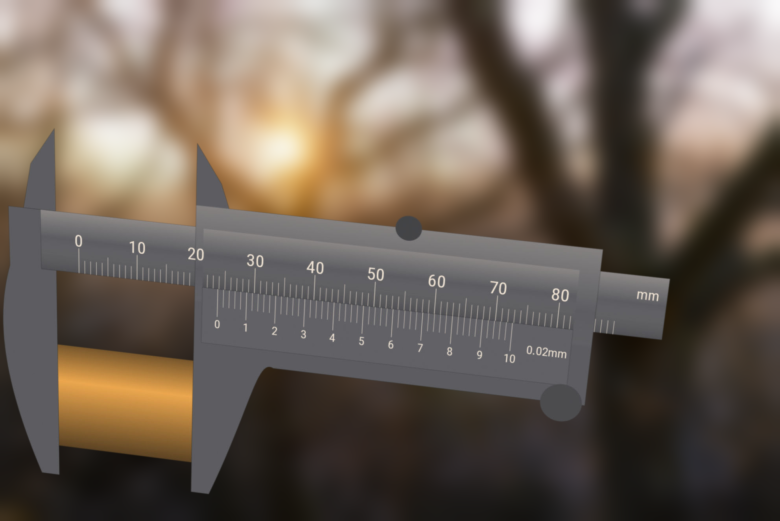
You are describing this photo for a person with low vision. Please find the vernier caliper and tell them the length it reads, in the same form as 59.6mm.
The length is 23.8mm
